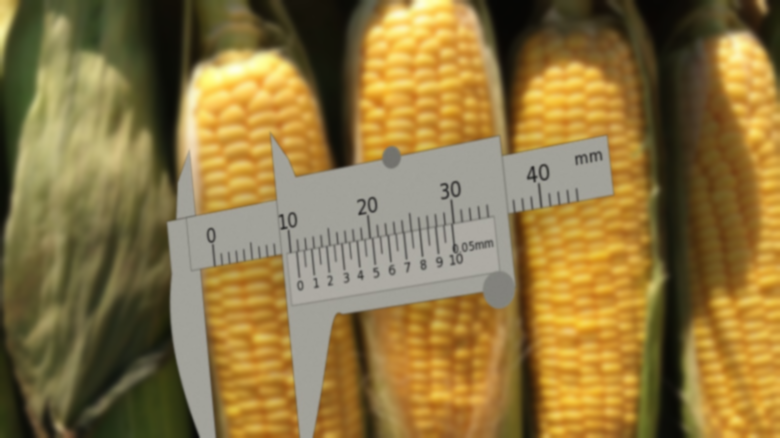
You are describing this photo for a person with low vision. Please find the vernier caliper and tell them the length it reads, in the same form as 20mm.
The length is 10.8mm
